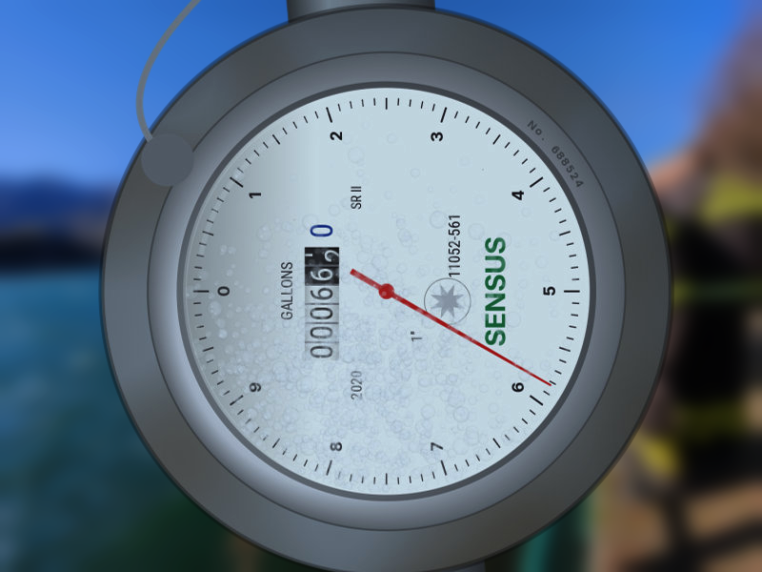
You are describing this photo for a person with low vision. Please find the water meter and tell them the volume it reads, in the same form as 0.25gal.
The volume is 6615.8gal
